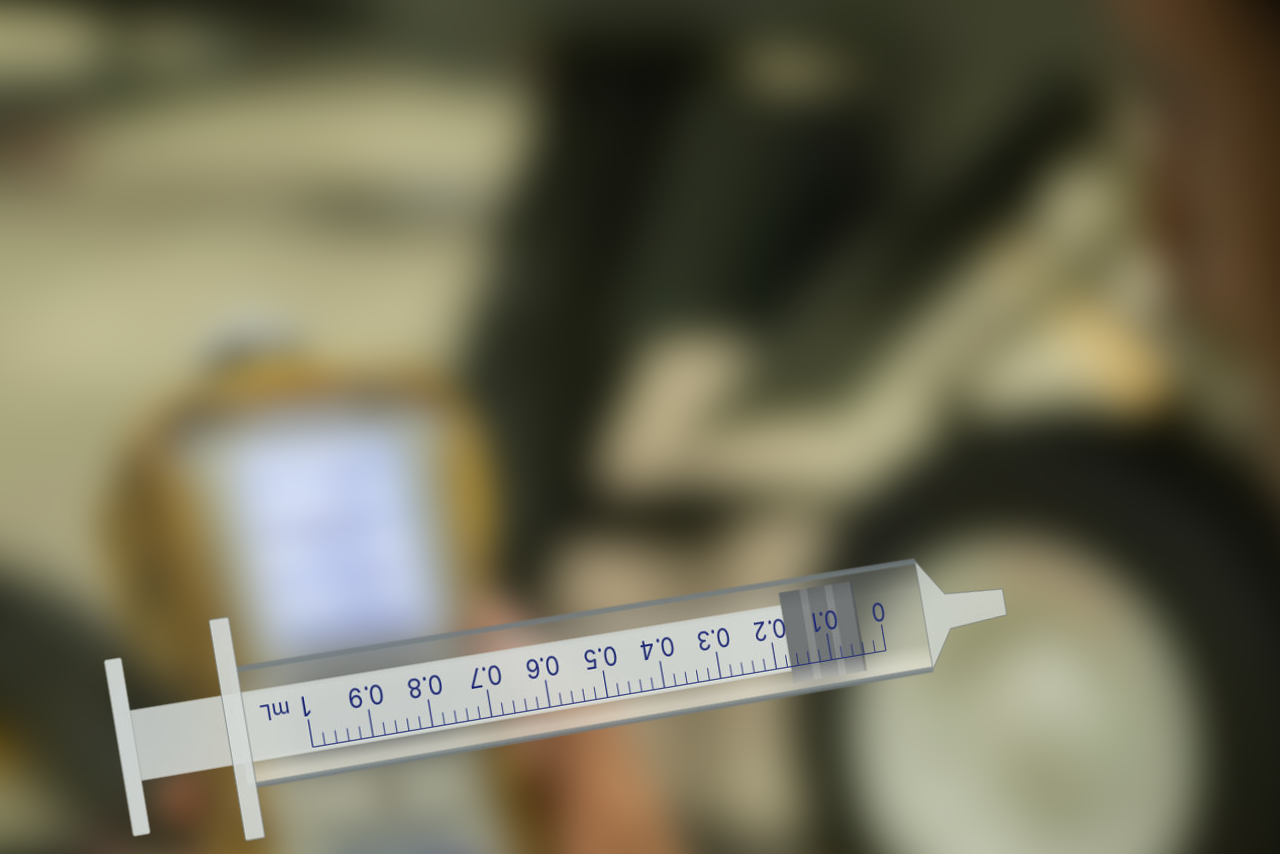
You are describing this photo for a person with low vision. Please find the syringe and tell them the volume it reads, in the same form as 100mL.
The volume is 0.04mL
